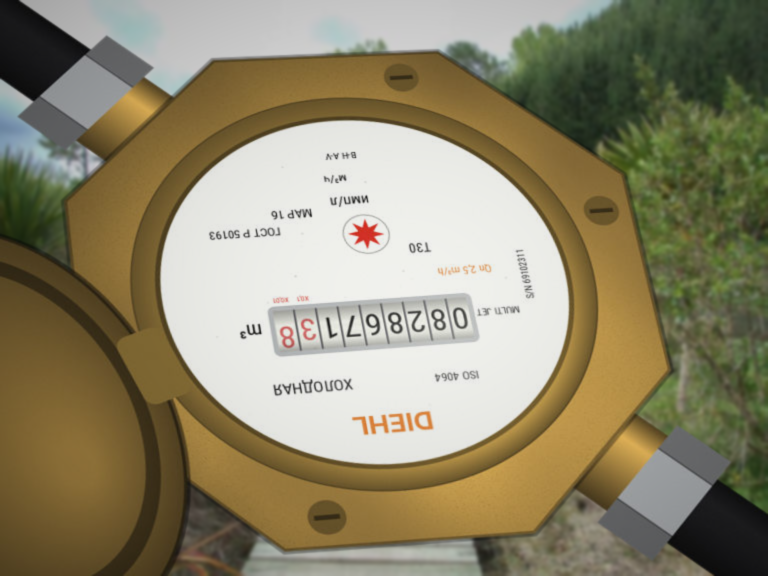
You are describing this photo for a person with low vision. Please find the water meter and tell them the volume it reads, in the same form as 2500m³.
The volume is 828671.38m³
